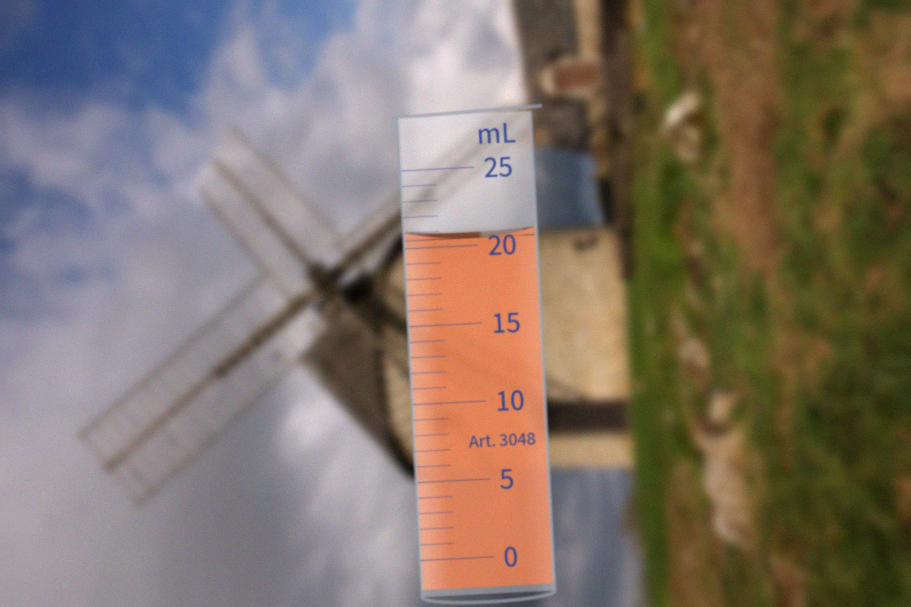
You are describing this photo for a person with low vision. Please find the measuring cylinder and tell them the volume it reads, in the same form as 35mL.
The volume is 20.5mL
